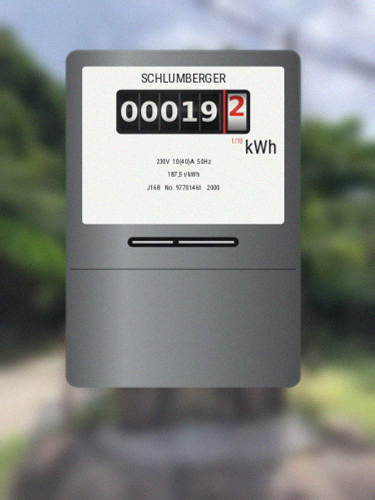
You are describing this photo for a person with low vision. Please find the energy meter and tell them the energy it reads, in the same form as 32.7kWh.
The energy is 19.2kWh
